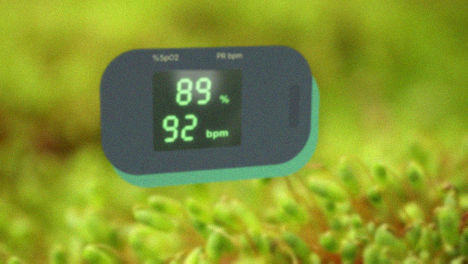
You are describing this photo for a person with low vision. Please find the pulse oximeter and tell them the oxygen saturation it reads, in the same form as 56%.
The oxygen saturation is 89%
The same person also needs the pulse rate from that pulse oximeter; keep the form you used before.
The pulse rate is 92bpm
